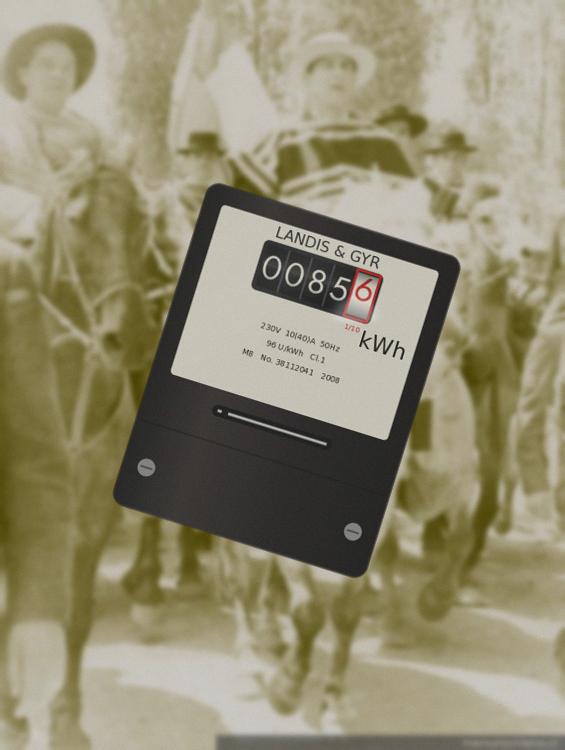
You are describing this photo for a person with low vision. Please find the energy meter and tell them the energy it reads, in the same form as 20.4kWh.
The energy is 85.6kWh
